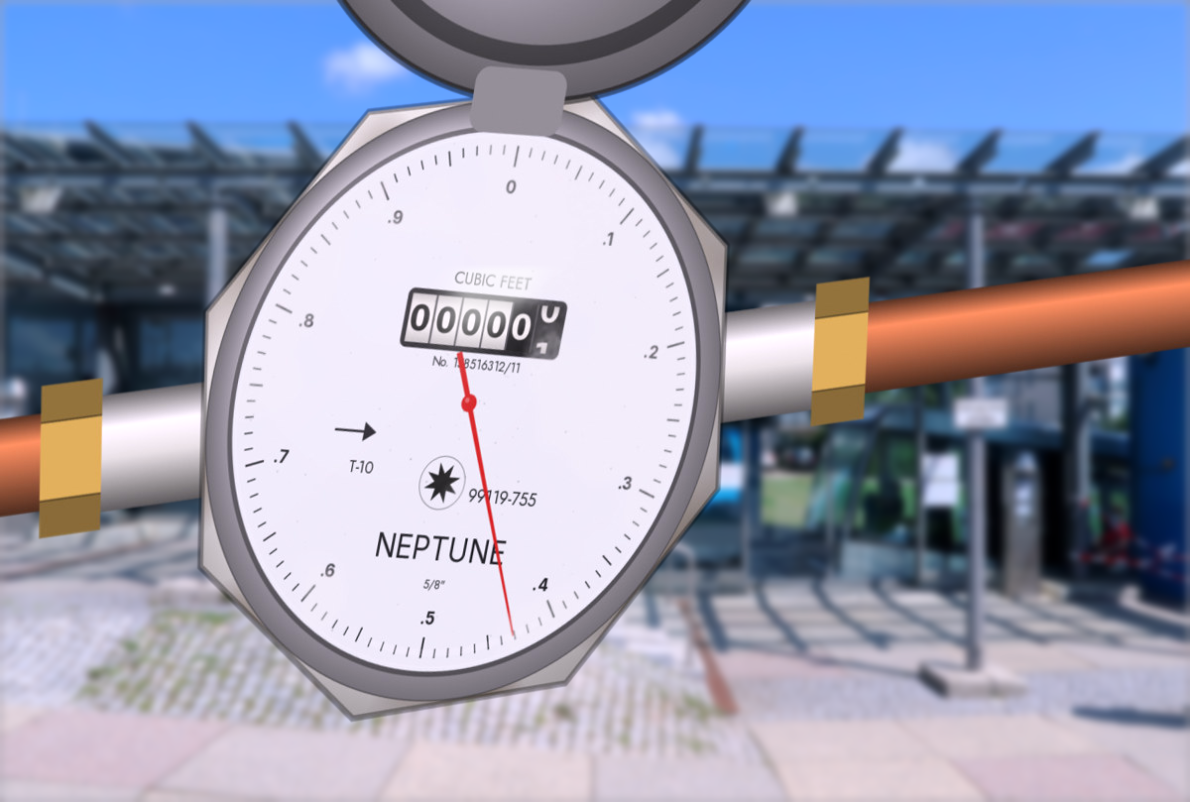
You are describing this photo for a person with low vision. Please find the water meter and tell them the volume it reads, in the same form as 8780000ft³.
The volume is 0.43ft³
